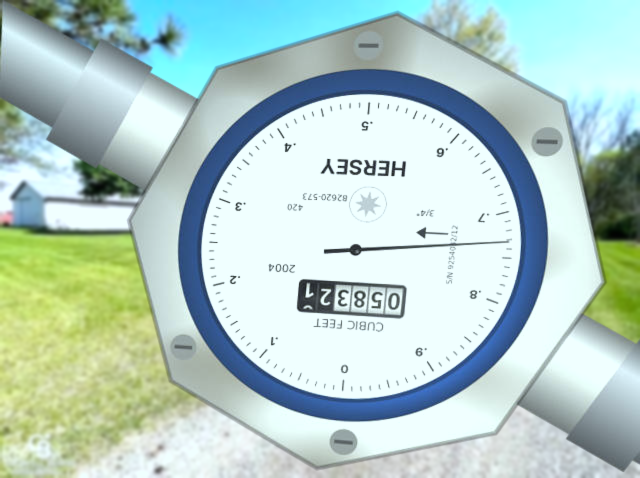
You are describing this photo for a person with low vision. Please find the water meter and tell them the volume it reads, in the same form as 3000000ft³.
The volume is 58320.73ft³
